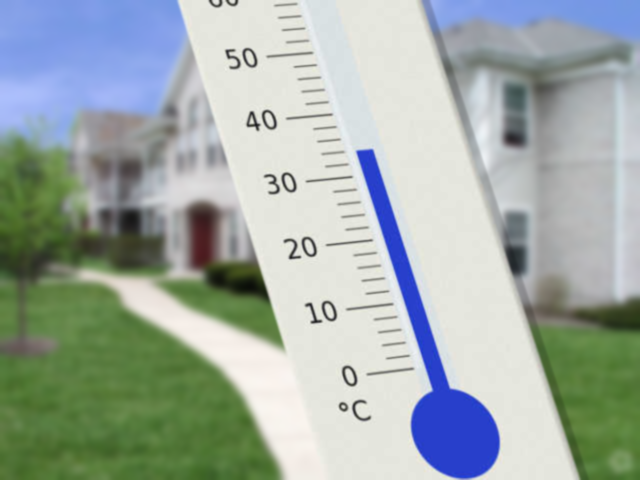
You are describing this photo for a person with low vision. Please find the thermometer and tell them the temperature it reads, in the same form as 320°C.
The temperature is 34°C
